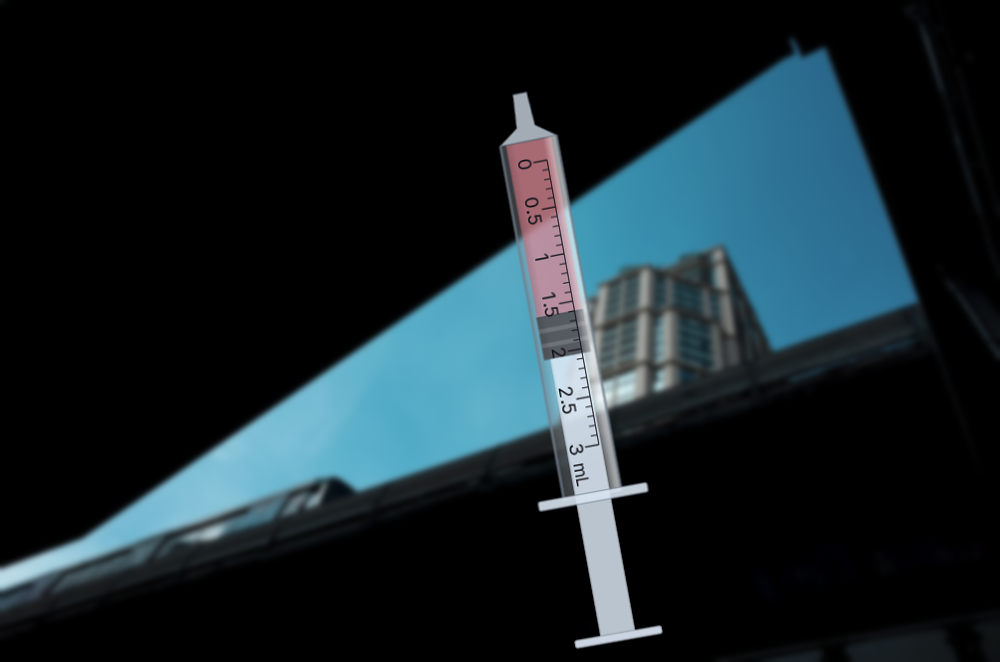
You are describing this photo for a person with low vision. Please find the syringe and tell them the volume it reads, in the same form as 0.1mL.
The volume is 1.6mL
